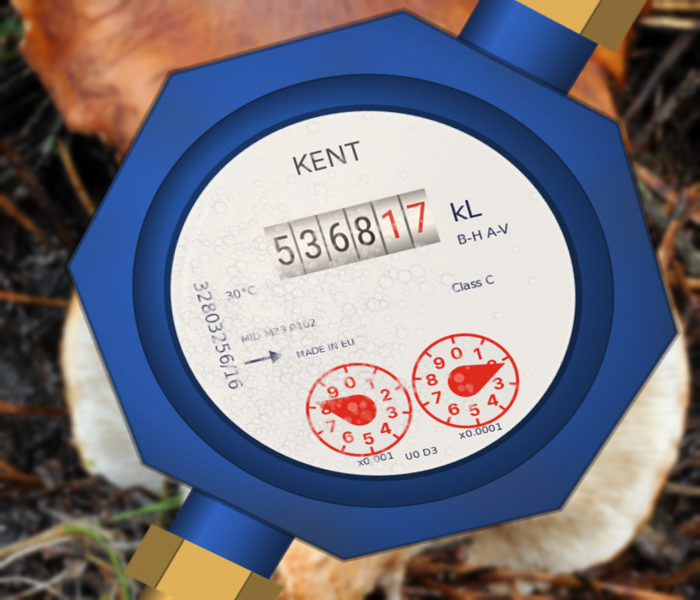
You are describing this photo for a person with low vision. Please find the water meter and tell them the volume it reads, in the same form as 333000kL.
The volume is 5368.1782kL
